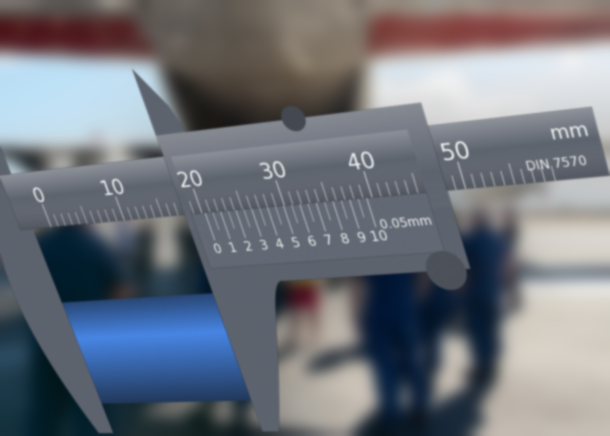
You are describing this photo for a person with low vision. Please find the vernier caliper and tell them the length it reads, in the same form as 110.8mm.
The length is 20.4mm
